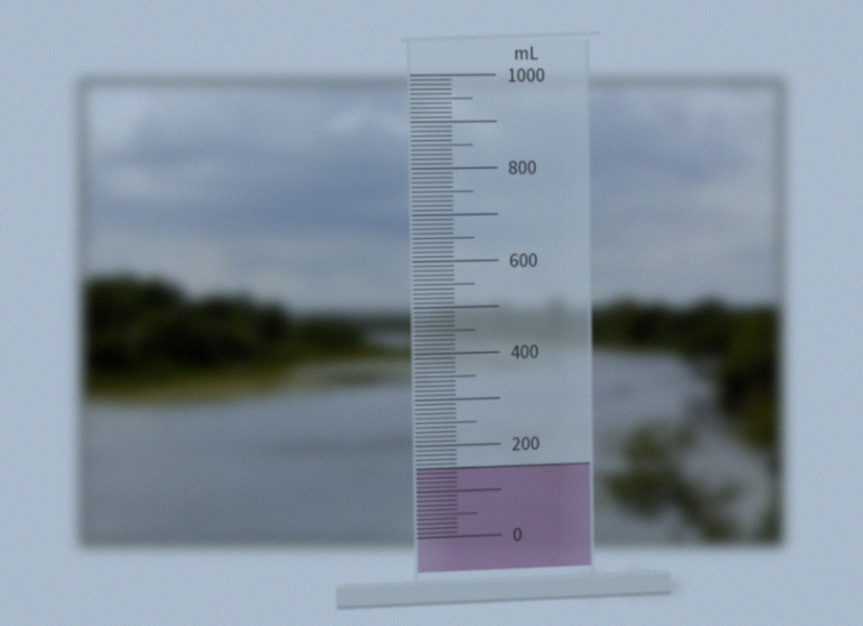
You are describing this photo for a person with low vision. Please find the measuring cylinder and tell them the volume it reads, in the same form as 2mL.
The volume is 150mL
